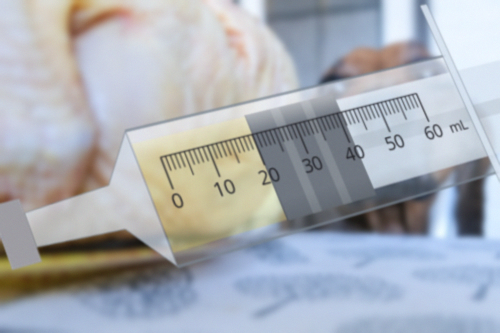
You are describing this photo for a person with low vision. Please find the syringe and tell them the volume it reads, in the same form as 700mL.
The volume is 20mL
